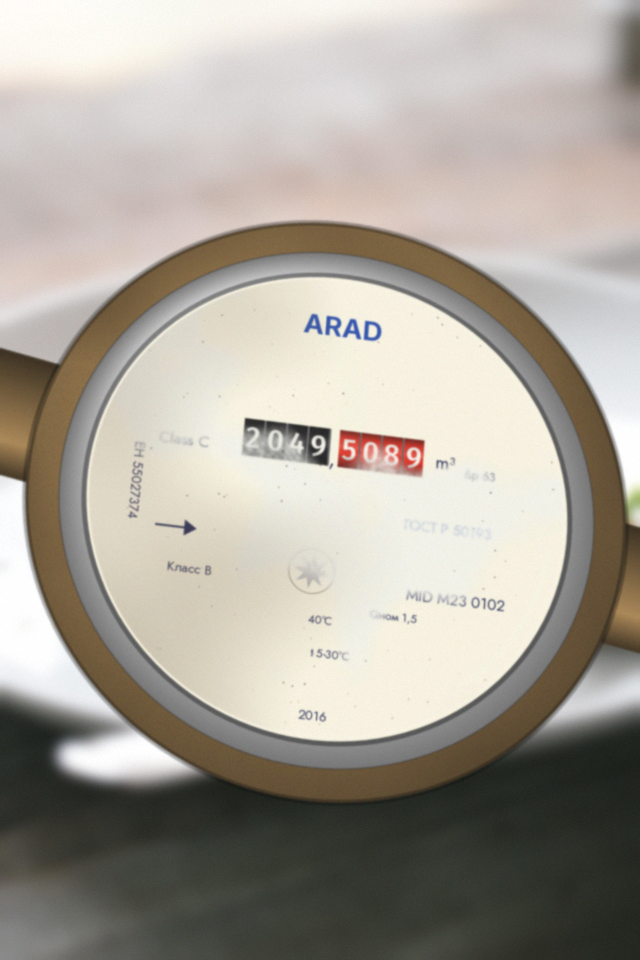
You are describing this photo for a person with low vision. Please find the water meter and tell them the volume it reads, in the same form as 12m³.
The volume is 2049.5089m³
